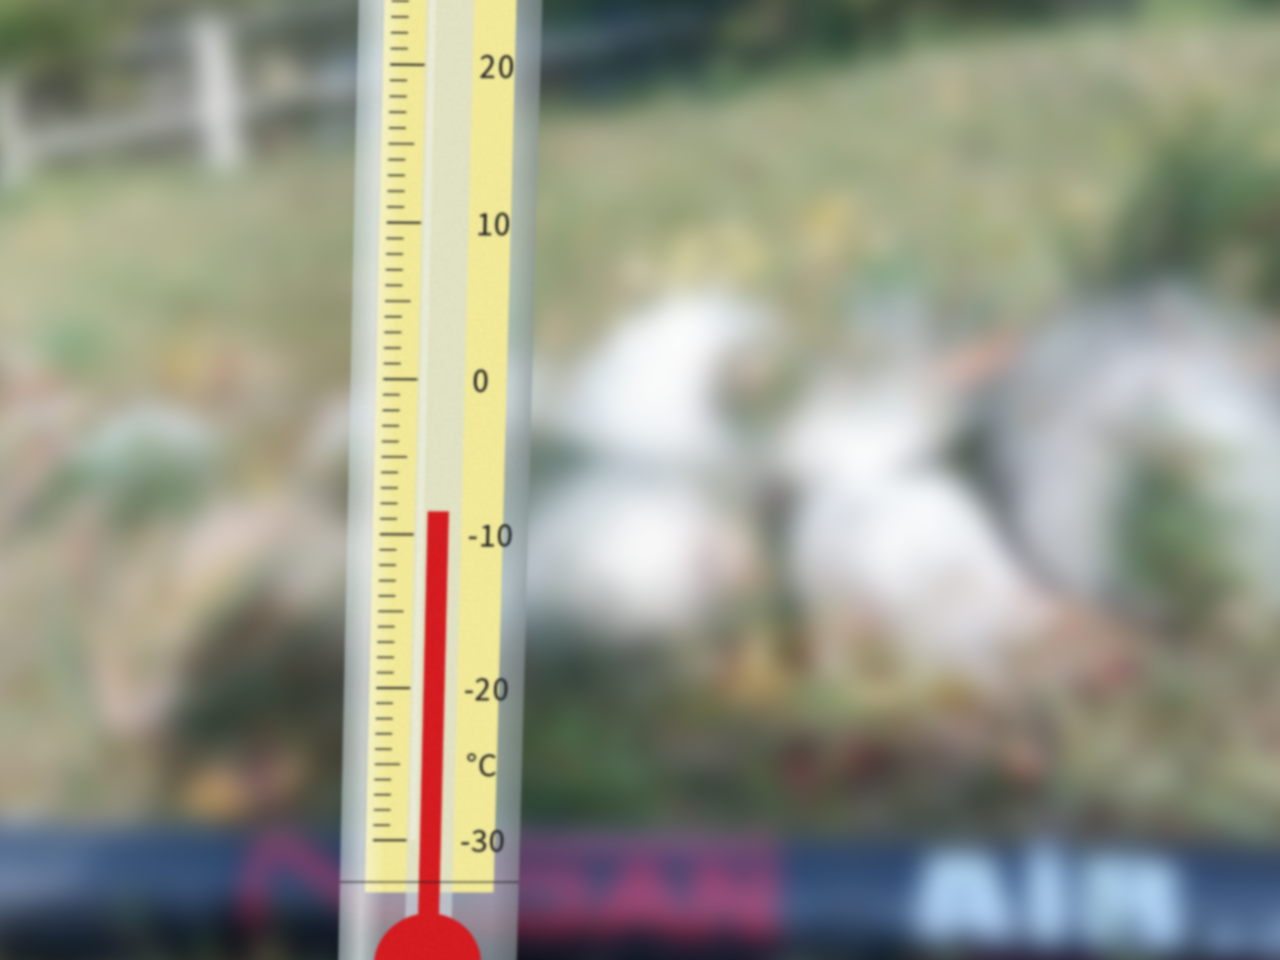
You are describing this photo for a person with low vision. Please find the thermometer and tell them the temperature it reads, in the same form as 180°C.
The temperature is -8.5°C
